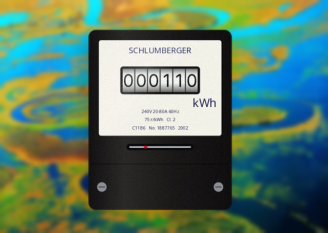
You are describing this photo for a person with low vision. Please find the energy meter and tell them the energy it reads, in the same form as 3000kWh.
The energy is 110kWh
